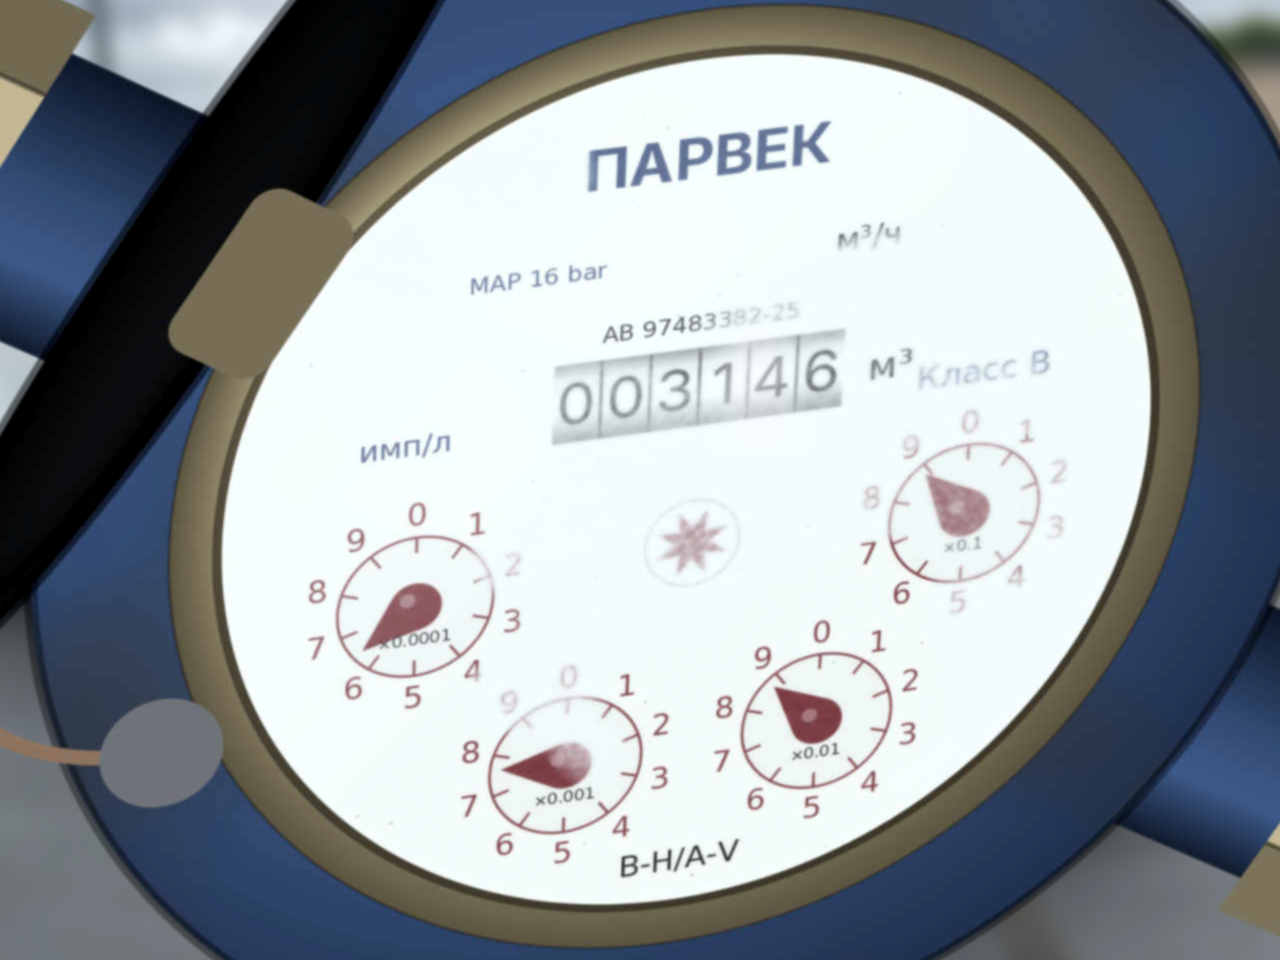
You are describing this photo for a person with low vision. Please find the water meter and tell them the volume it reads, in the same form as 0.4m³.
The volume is 3146.8876m³
